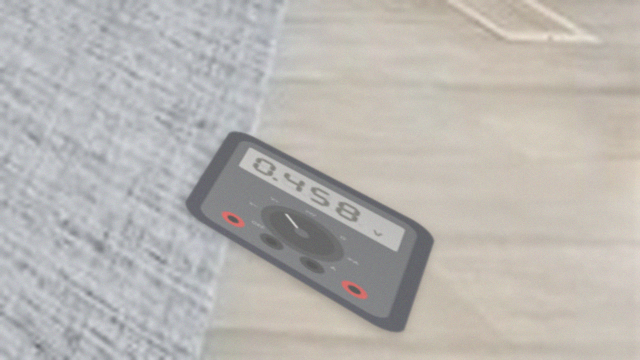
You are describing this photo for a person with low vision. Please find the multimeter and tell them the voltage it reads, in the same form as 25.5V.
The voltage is 0.458V
